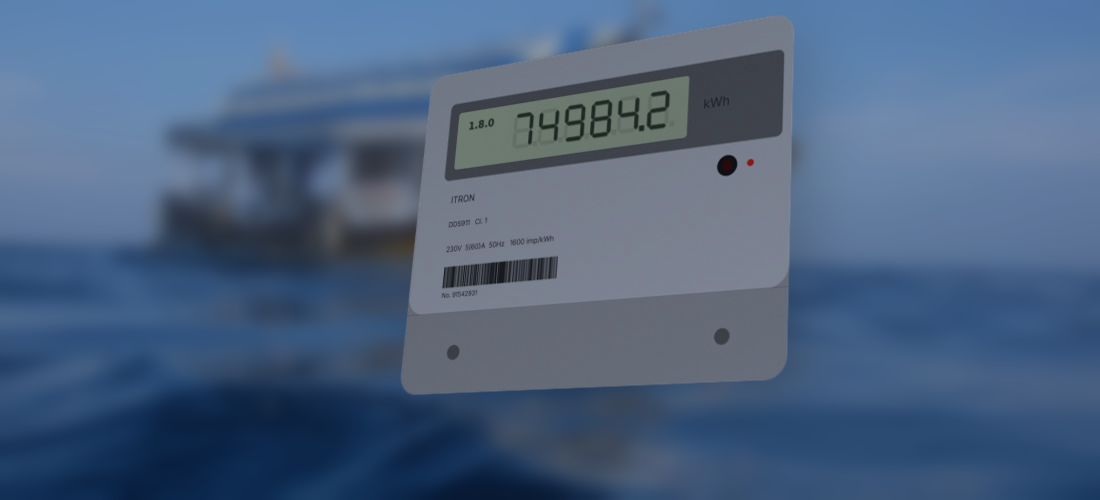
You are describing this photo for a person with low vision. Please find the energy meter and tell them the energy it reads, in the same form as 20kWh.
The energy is 74984.2kWh
